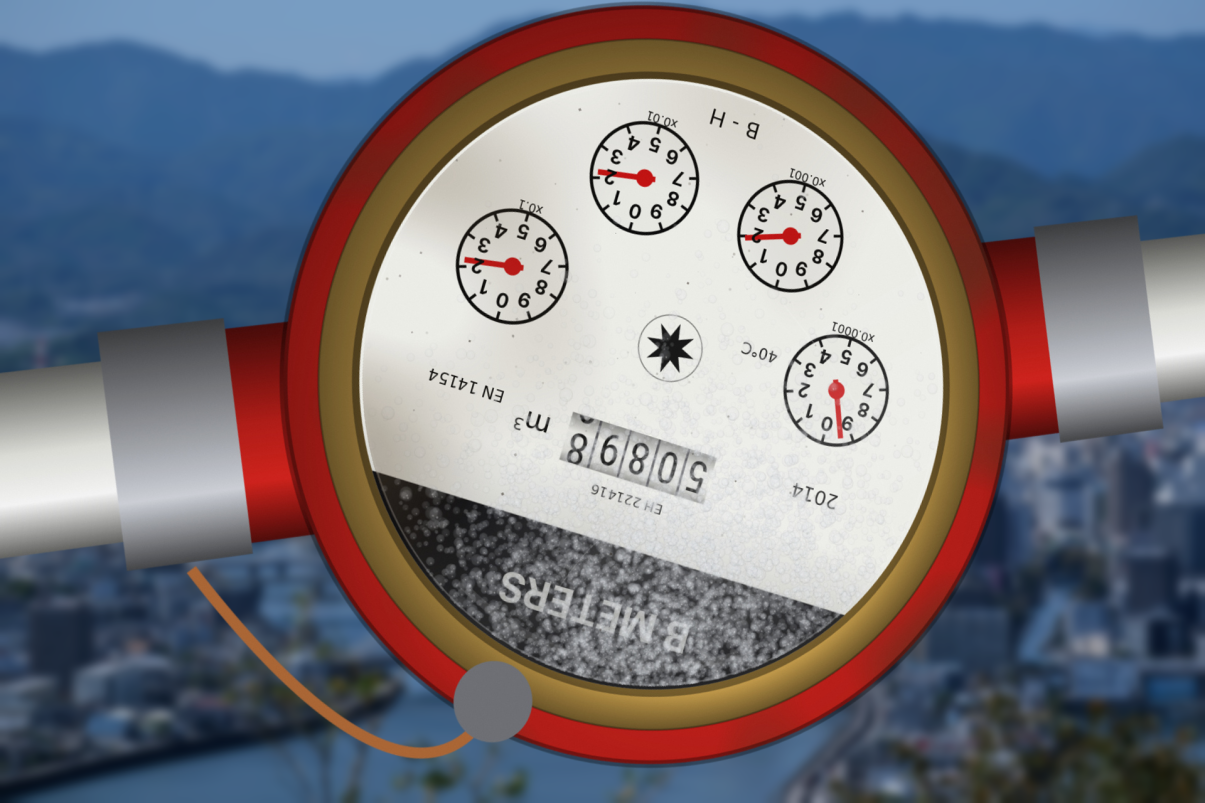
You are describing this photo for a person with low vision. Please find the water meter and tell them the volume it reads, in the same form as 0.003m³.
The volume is 50898.2219m³
